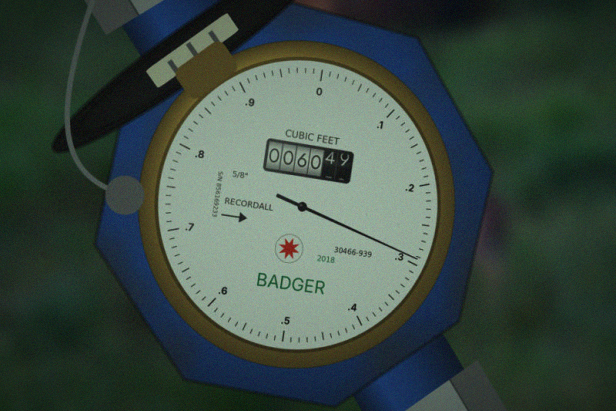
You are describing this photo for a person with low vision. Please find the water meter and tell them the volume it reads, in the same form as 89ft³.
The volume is 6049.29ft³
